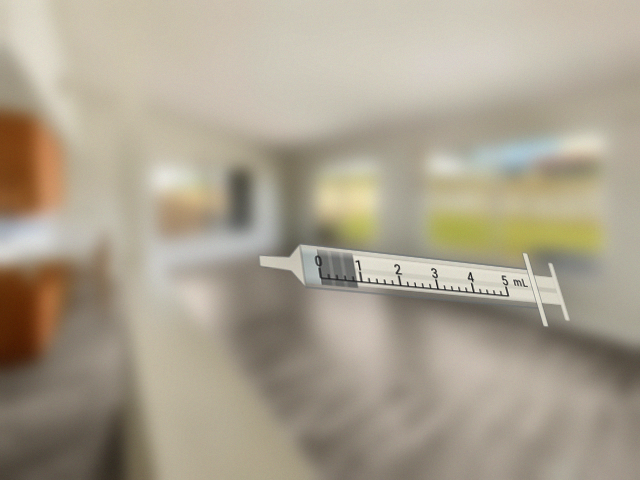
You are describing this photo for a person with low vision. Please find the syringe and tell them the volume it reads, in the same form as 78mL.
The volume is 0mL
